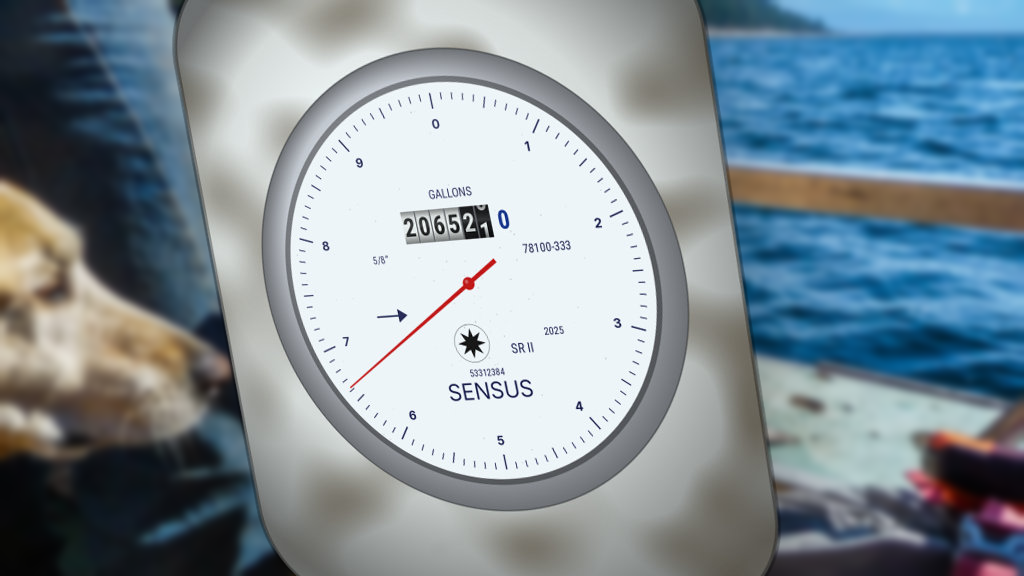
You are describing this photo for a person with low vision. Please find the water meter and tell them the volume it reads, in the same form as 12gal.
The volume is 2065206.6gal
